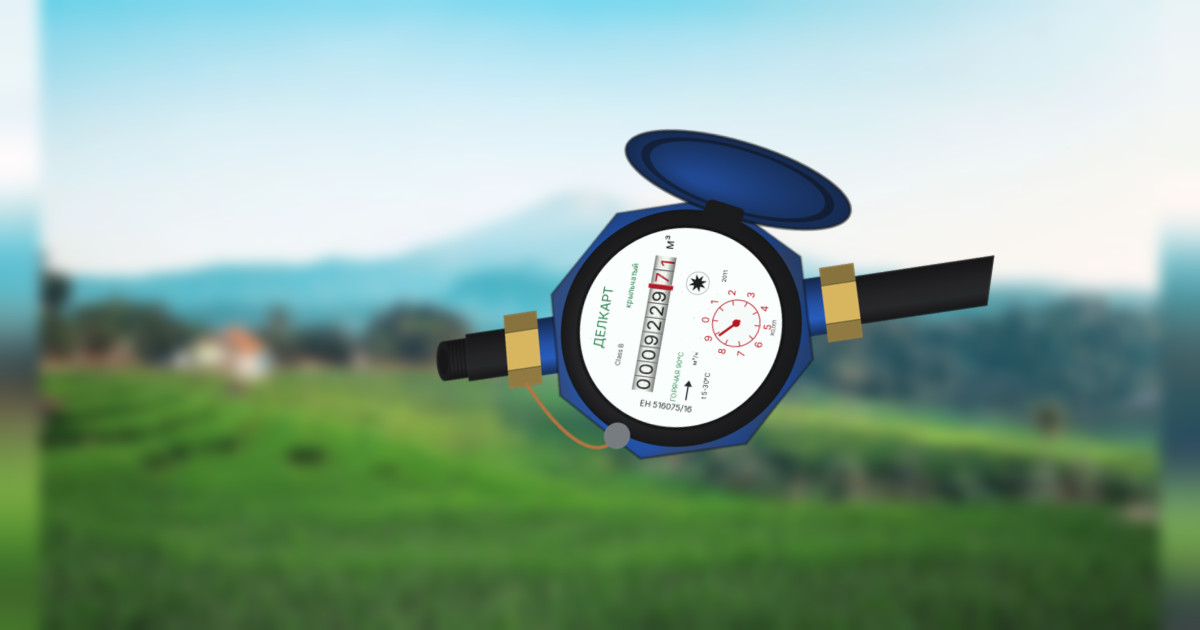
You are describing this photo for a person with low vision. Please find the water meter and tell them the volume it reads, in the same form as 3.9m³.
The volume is 9229.708m³
